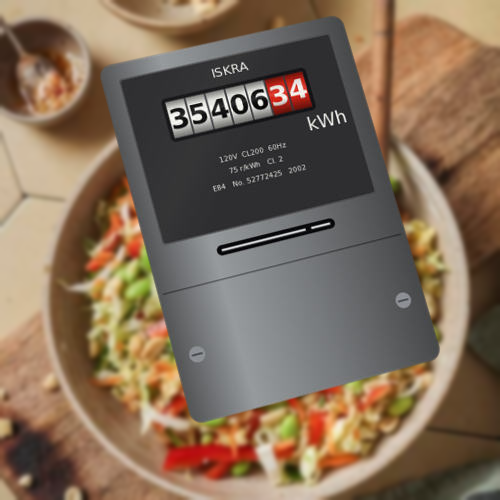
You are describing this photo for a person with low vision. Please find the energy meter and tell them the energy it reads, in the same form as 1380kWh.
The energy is 35406.34kWh
